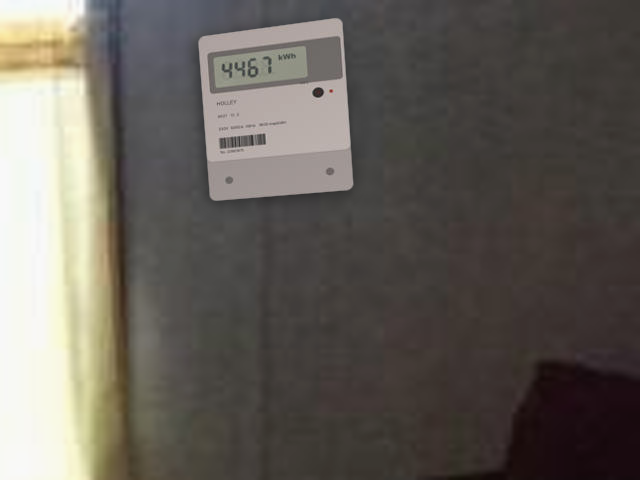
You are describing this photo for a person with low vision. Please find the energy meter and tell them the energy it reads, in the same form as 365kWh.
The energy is 4467kWh
